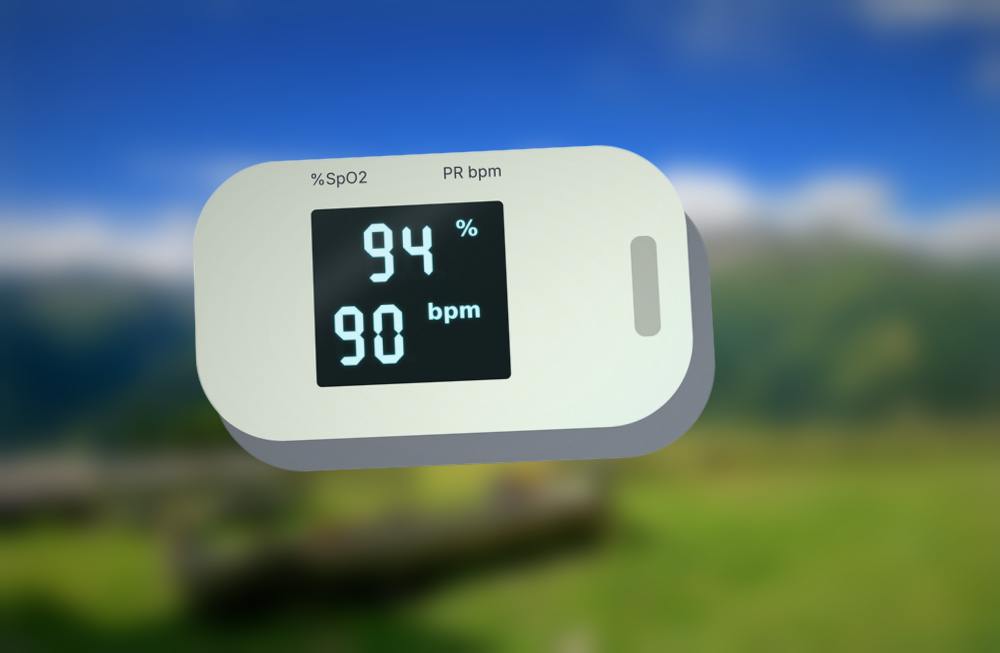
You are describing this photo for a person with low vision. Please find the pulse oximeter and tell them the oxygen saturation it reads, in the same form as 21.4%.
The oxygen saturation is 94%
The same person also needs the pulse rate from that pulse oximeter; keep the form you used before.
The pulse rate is 90bpm
